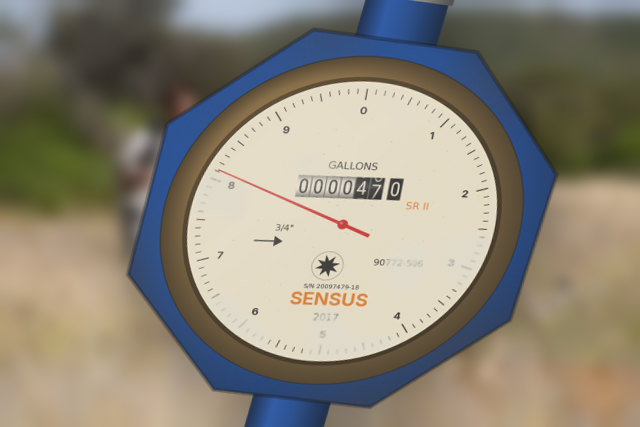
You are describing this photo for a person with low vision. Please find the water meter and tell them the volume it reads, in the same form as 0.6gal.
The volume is 468.1gal
